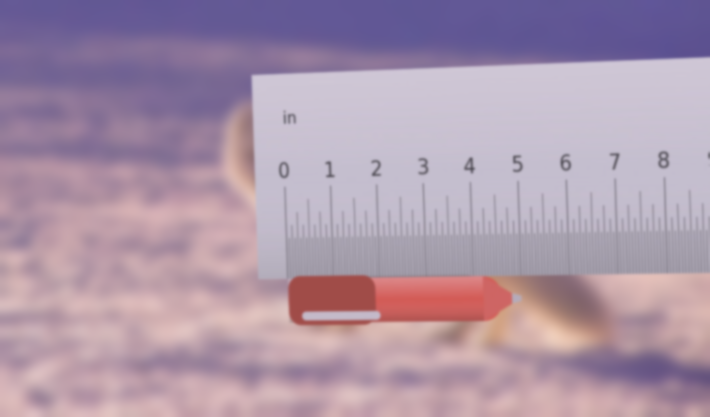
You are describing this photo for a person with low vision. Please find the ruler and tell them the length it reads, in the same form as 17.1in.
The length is 5in
